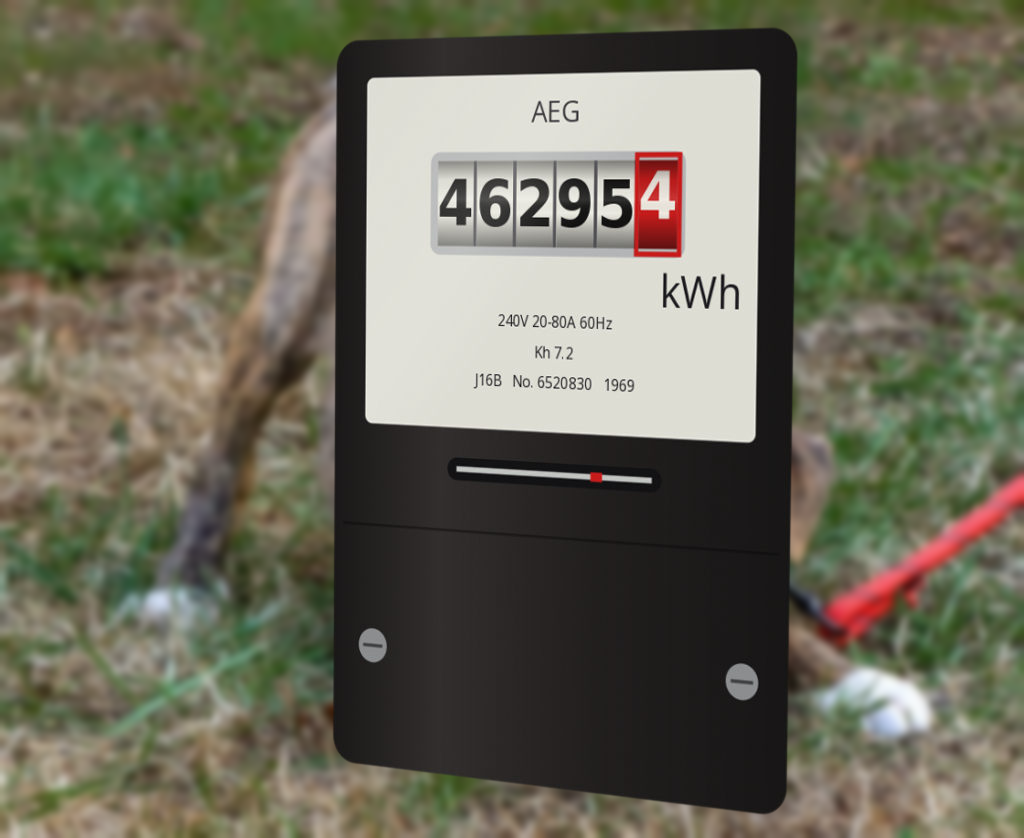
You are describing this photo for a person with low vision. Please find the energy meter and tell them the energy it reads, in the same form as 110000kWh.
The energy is 46295.4kWh
